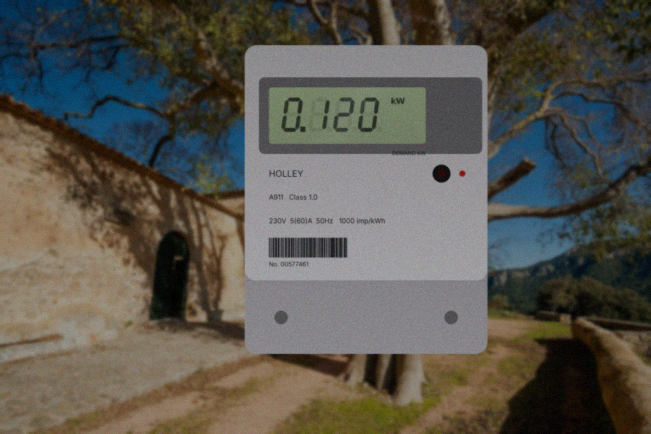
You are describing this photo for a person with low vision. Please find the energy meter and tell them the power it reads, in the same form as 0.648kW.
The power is 0.120kW
